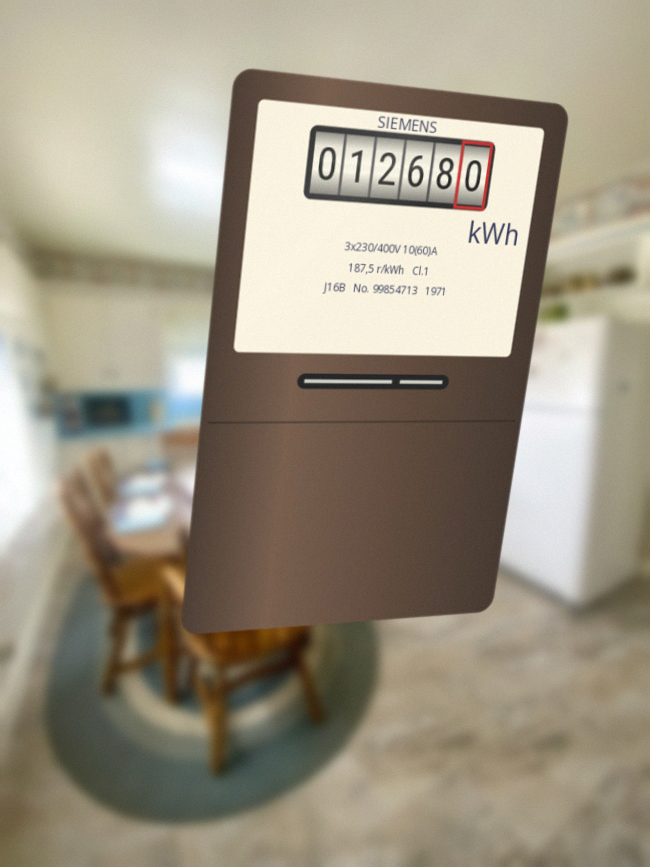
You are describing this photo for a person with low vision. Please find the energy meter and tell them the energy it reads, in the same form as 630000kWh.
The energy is 1268.0kWh
